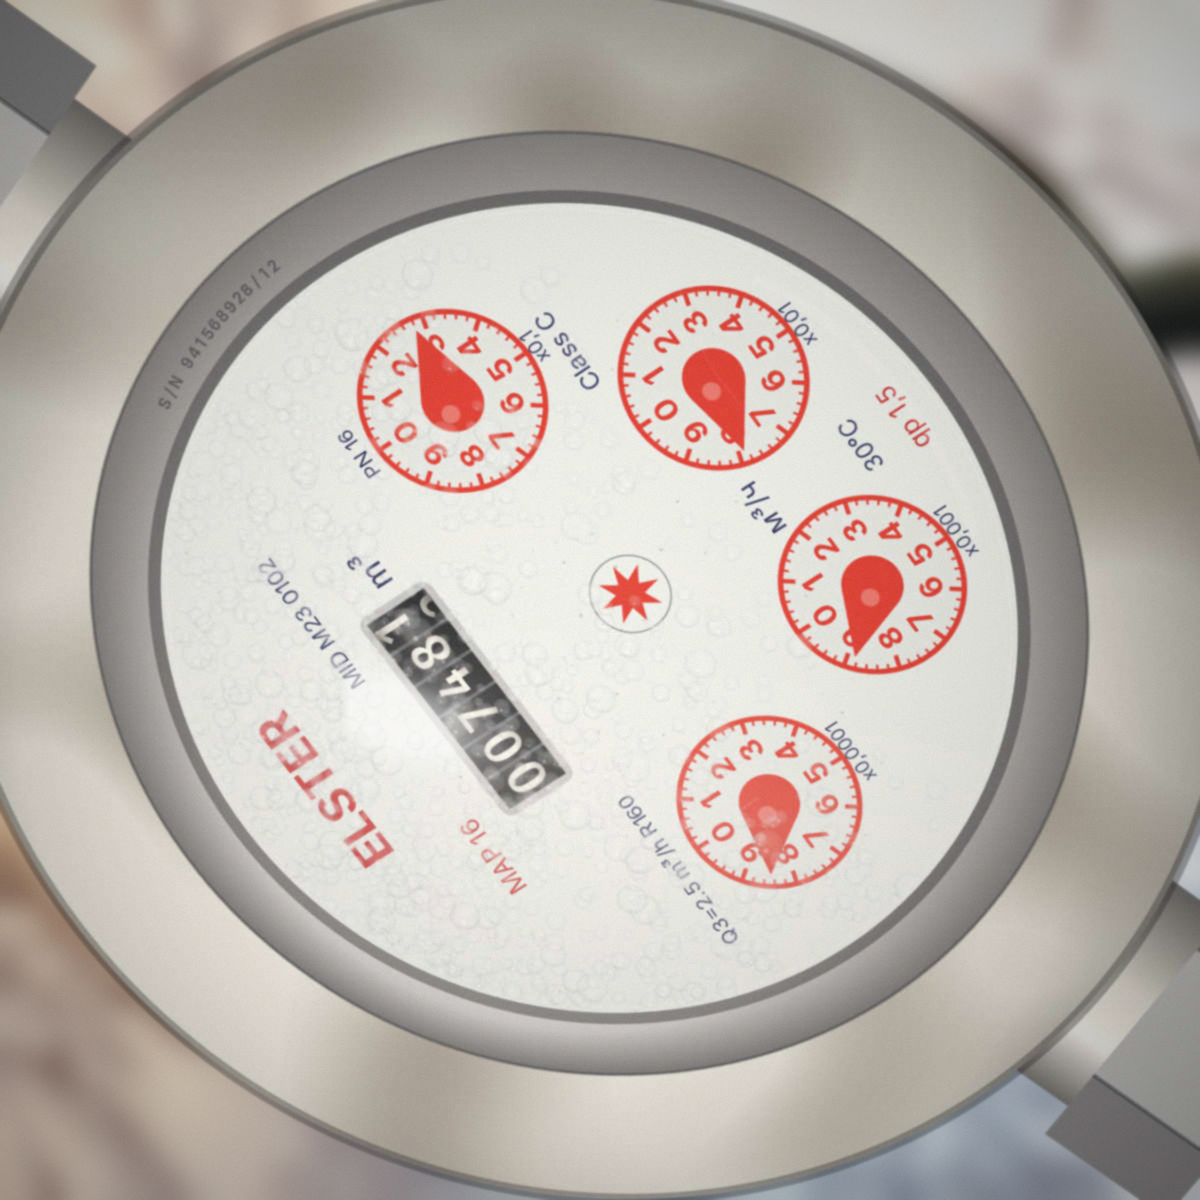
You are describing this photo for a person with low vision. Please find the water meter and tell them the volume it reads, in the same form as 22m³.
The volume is 7481.2788m³
